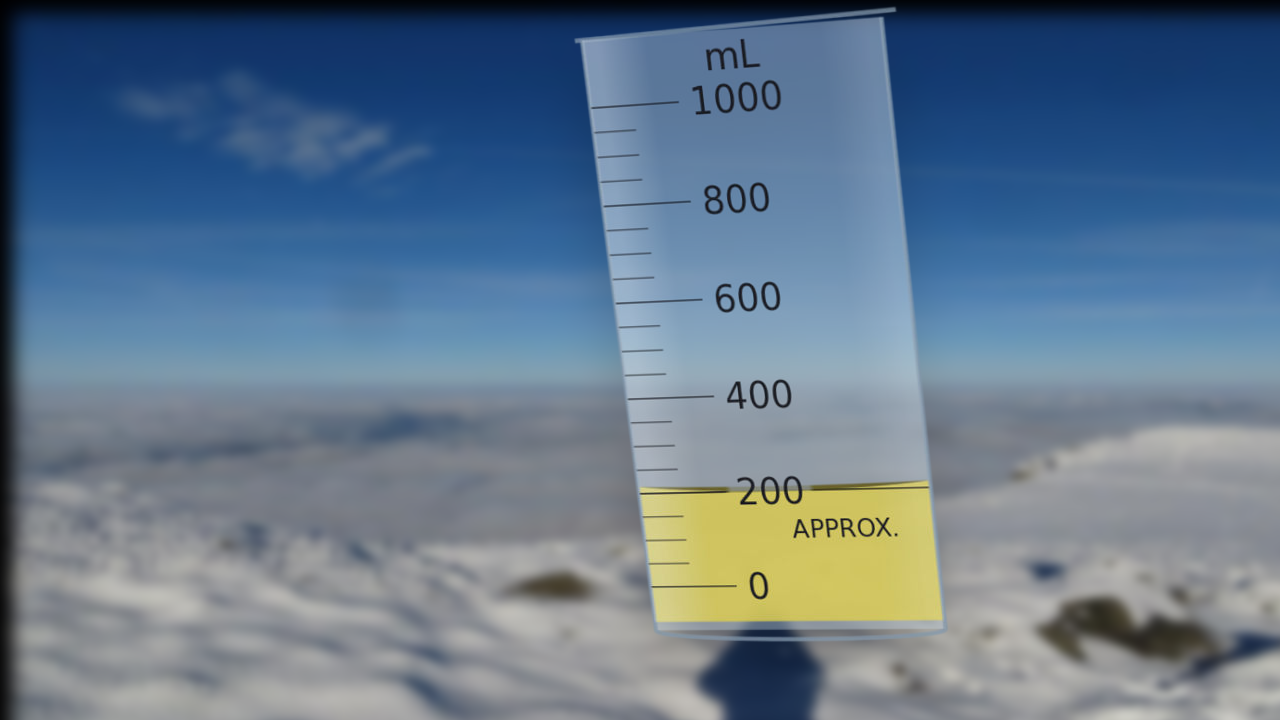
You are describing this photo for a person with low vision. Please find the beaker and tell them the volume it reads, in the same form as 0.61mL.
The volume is 200mL
